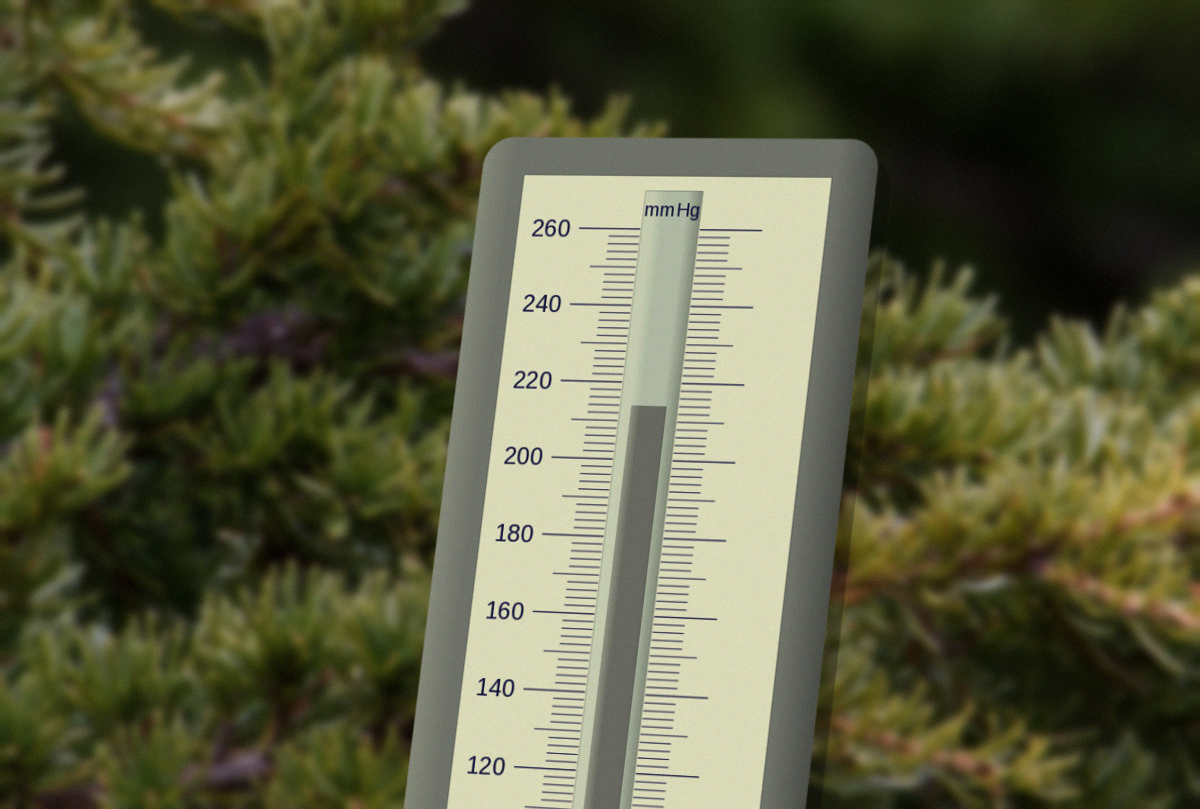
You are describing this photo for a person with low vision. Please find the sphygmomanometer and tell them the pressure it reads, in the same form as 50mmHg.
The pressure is 214mmHg
